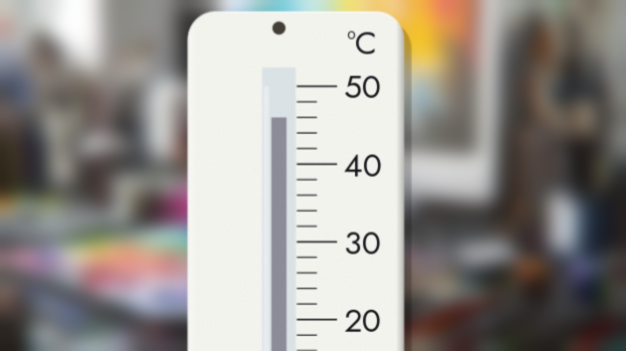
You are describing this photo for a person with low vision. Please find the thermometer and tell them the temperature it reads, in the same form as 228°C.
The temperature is 46°C
